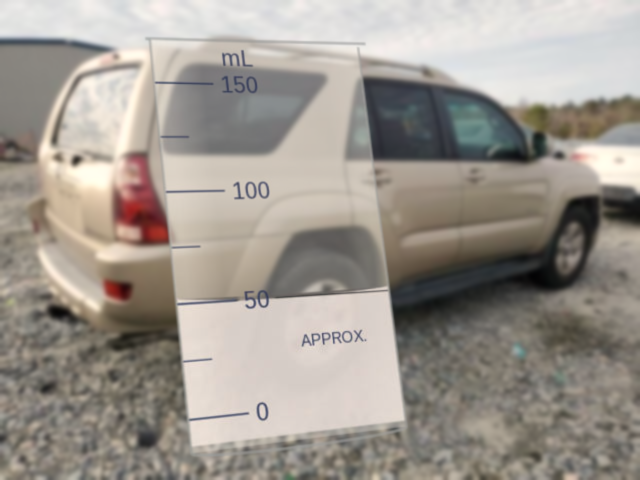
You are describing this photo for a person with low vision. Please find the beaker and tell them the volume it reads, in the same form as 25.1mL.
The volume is 50mL
